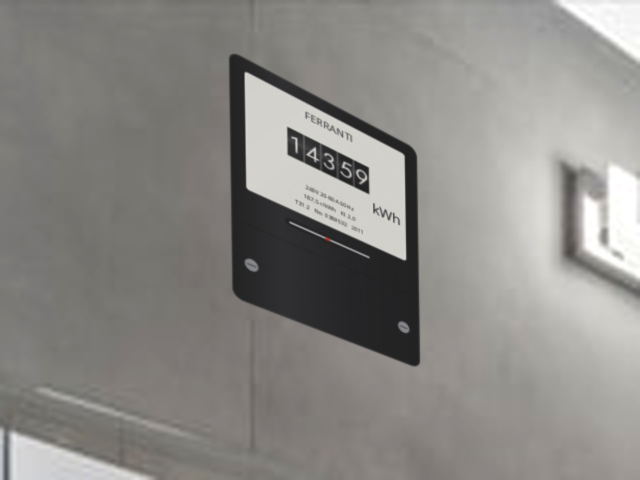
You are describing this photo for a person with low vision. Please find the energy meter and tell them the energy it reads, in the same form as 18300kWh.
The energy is 14359kWh
